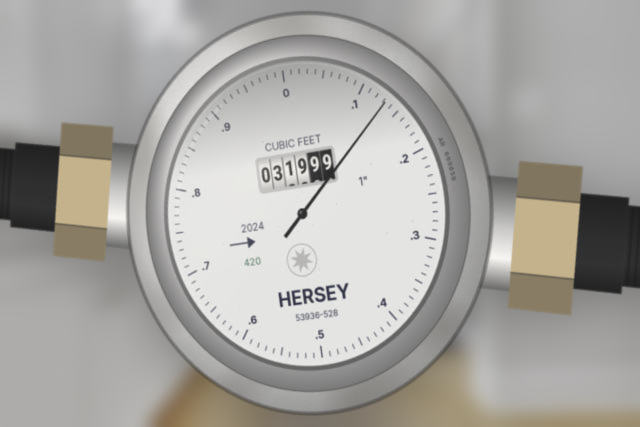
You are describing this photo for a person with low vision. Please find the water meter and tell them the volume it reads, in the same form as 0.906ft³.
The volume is 31999.13ft³
